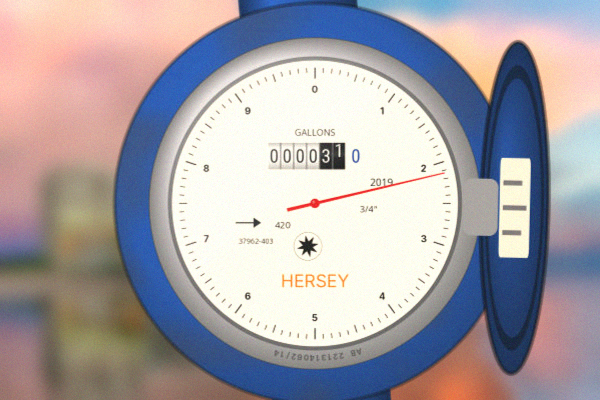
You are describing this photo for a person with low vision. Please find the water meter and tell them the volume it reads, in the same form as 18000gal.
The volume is 312.1gal
